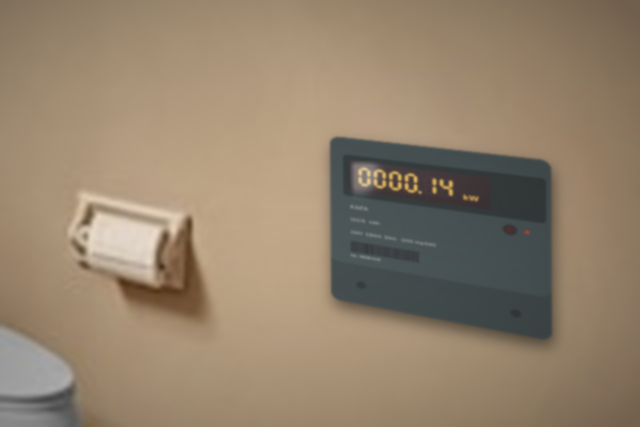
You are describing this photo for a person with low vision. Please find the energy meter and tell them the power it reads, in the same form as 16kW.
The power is 0.14kW
